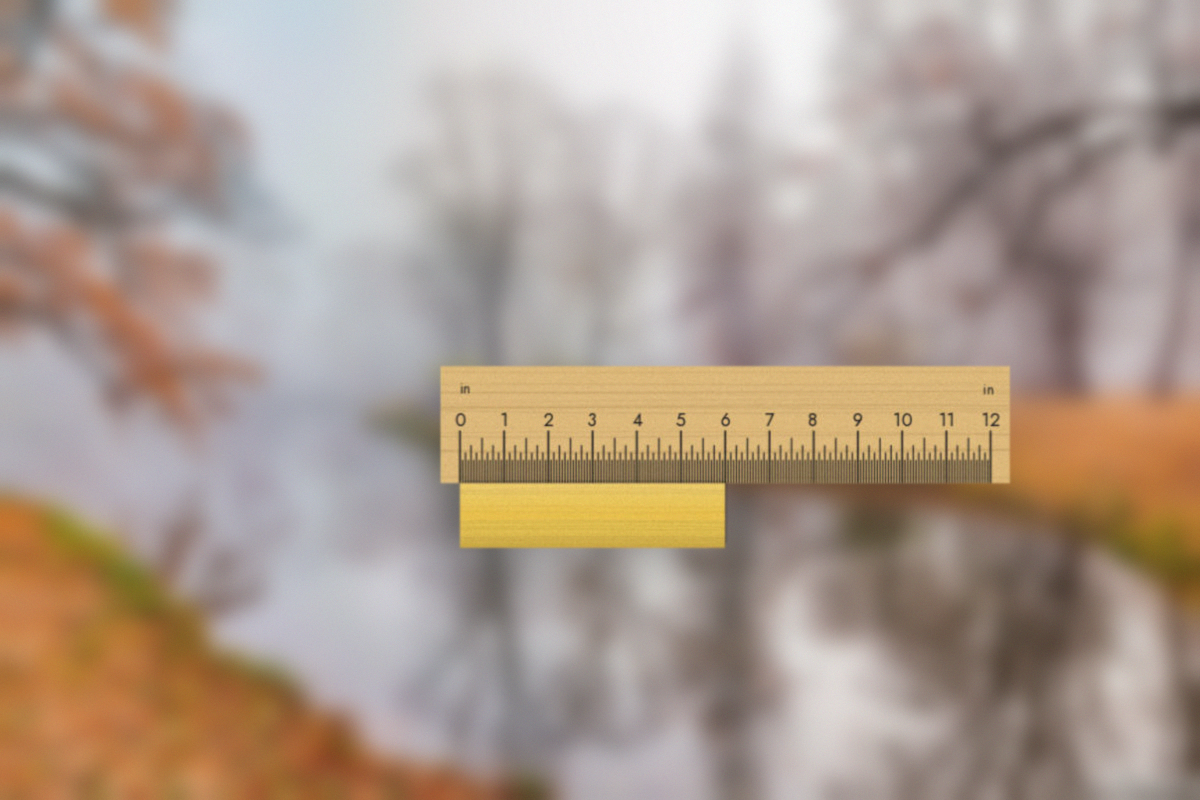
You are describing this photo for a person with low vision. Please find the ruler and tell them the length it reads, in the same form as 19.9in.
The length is 6in
